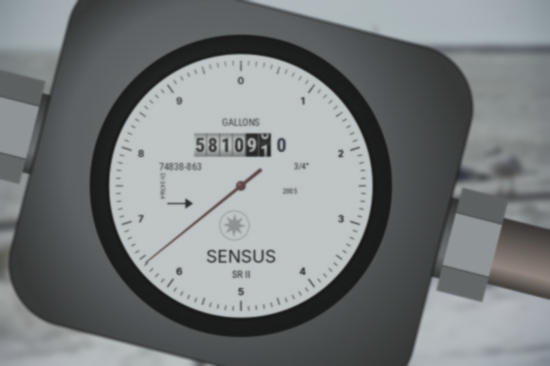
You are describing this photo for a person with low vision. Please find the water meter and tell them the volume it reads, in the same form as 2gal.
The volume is 5810906.4gal
